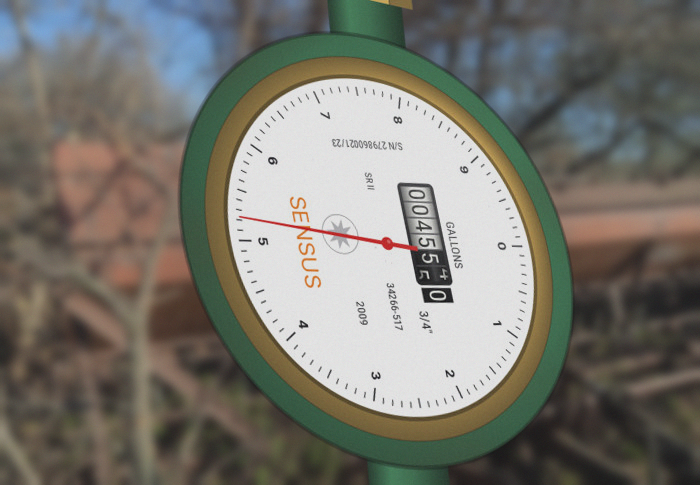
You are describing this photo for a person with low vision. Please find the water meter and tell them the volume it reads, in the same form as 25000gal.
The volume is 45545.2gal
